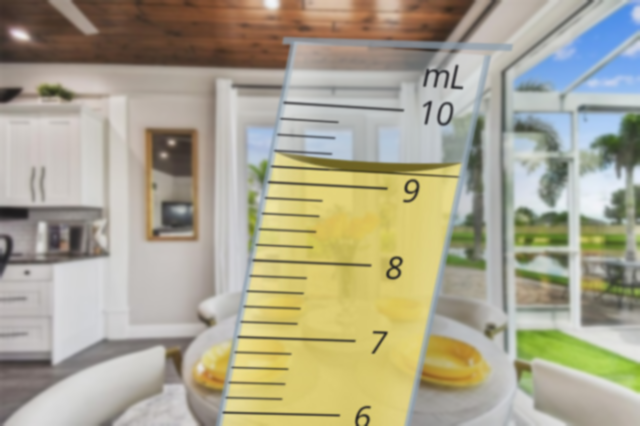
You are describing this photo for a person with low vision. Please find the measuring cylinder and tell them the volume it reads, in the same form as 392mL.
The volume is 9.2mL
